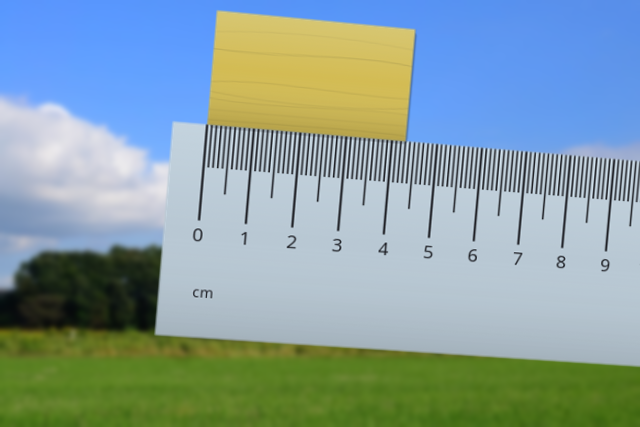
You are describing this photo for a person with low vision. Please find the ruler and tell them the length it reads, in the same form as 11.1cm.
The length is 4.3cm
